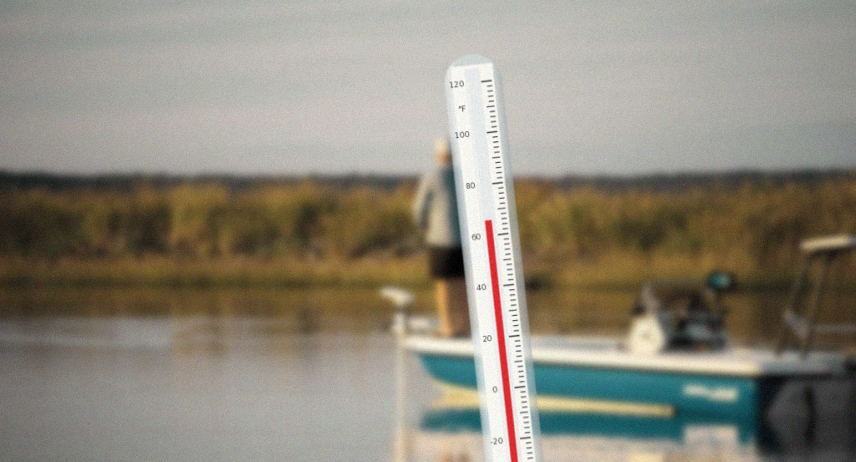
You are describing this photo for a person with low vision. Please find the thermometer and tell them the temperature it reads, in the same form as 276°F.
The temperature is 66°F
